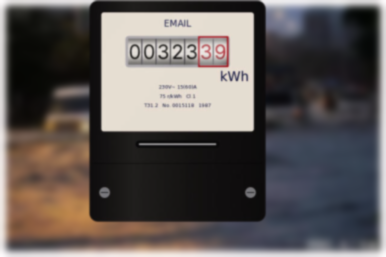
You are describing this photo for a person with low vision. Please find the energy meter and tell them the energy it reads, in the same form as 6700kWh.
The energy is 323.39kWh
